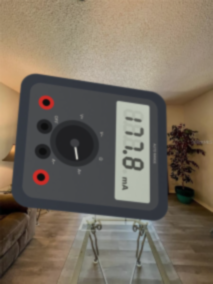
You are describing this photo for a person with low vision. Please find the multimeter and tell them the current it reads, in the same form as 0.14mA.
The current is 177.8mA
